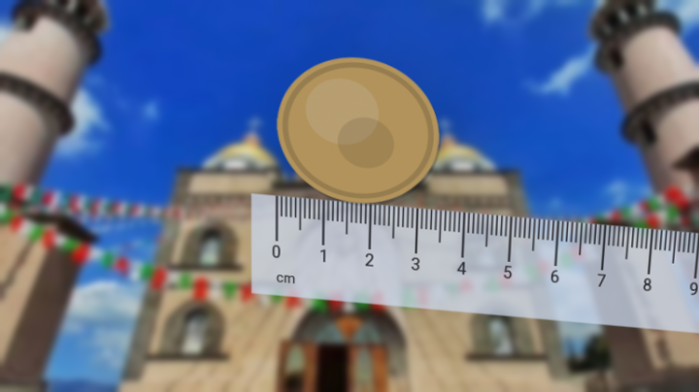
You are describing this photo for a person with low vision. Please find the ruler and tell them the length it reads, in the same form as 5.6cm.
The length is 3.4cm
